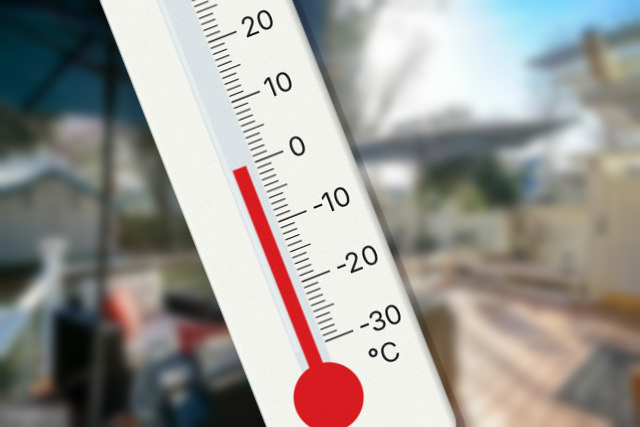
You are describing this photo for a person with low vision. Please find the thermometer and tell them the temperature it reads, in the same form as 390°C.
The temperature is 0°C
